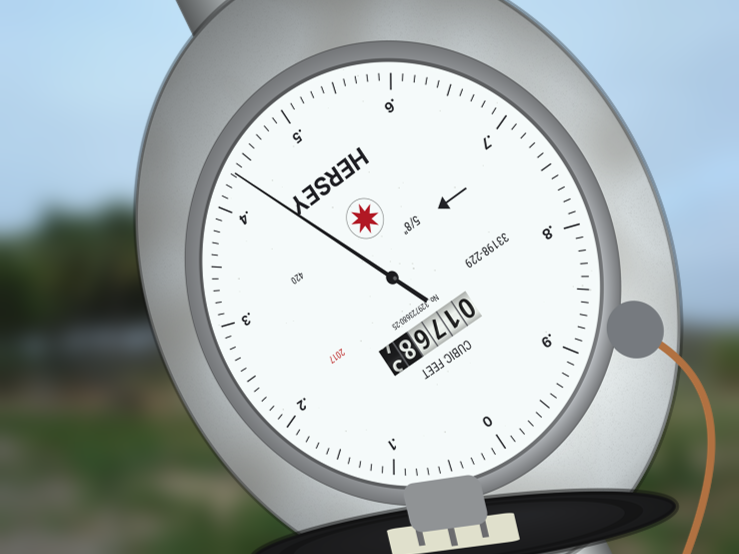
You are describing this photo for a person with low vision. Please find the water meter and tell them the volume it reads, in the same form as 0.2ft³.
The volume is 17683.43ft³
